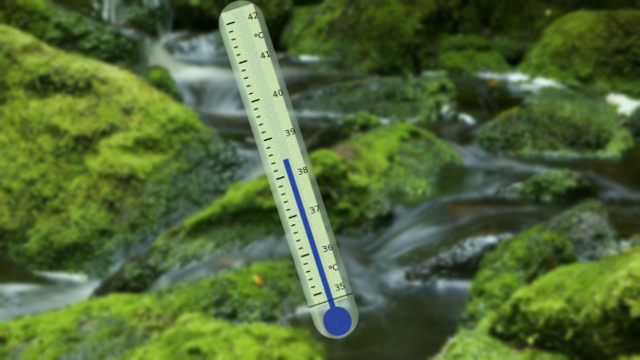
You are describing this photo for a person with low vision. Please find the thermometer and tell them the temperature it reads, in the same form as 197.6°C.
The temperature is 38.4°C
